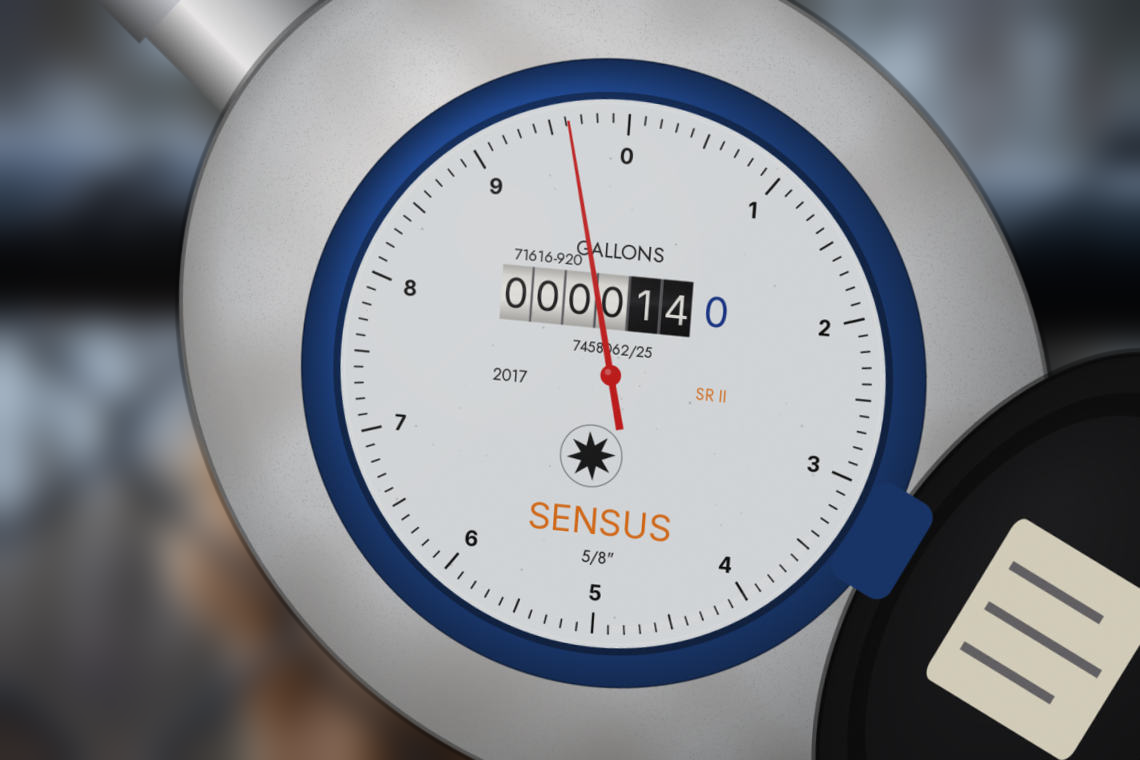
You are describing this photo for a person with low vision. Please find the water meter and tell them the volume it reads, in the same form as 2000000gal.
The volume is 139.6gal
